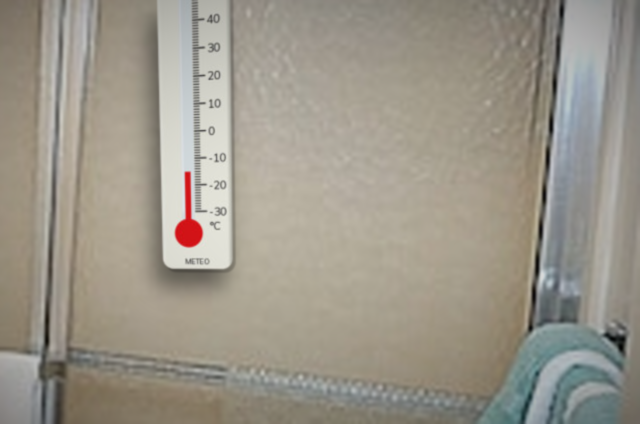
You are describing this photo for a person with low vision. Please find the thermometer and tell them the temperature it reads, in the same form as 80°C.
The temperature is -15°C
